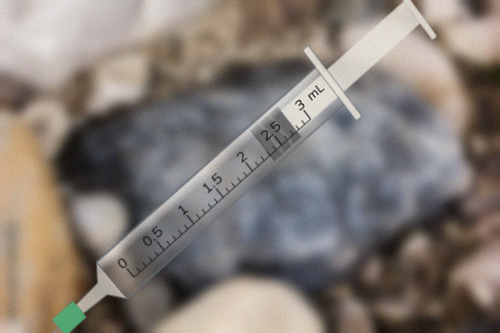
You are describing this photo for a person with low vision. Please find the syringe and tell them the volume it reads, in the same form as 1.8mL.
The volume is 2.3mL
